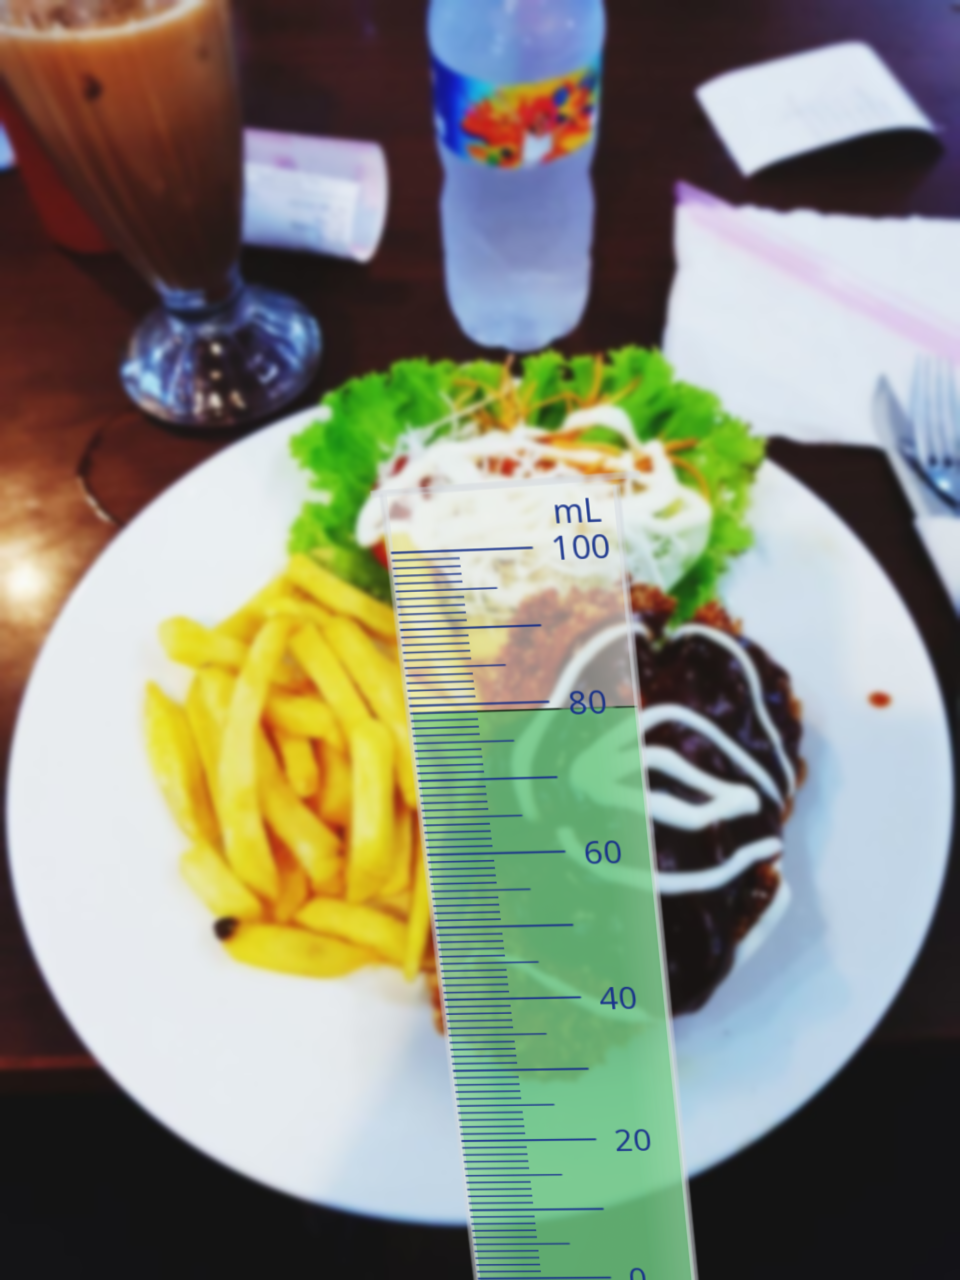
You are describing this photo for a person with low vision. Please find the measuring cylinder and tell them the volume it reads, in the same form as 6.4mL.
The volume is 79mL
